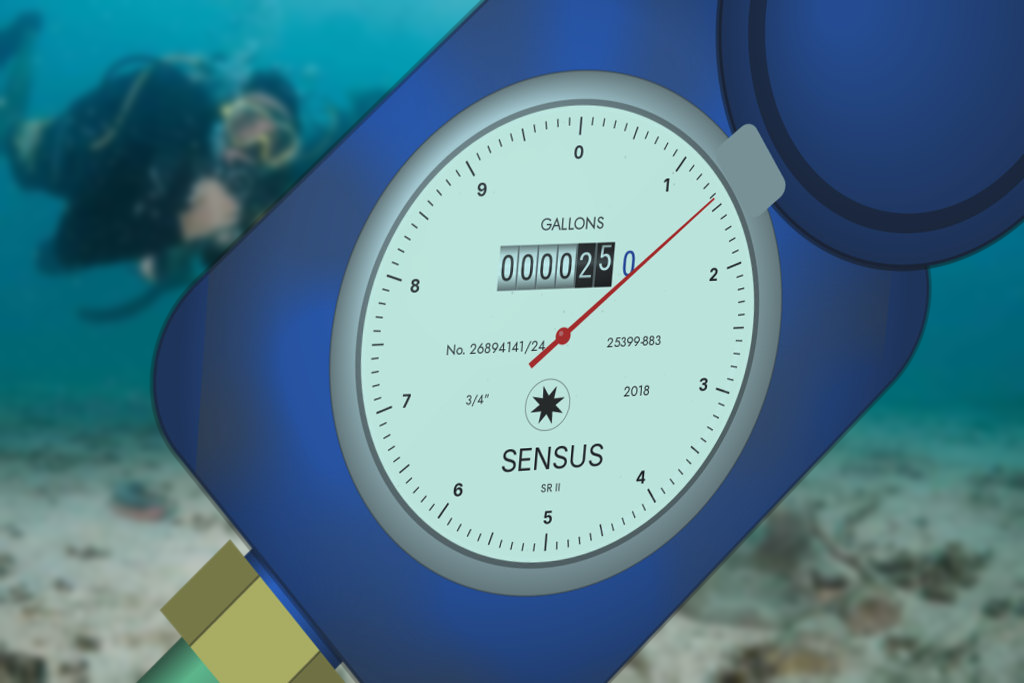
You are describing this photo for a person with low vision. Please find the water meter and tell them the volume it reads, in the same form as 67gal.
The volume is 251.4gal
